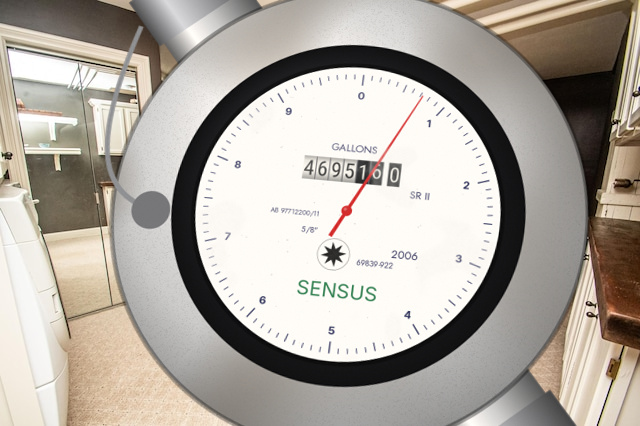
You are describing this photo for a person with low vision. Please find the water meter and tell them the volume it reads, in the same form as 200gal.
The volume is 4695160.7gal
